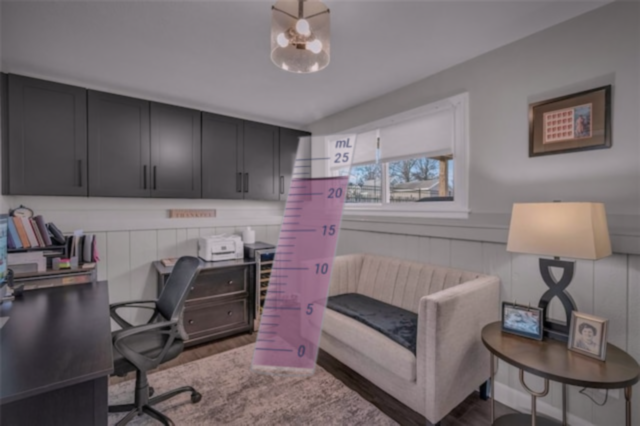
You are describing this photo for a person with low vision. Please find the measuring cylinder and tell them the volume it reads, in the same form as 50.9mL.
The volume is 22mL
